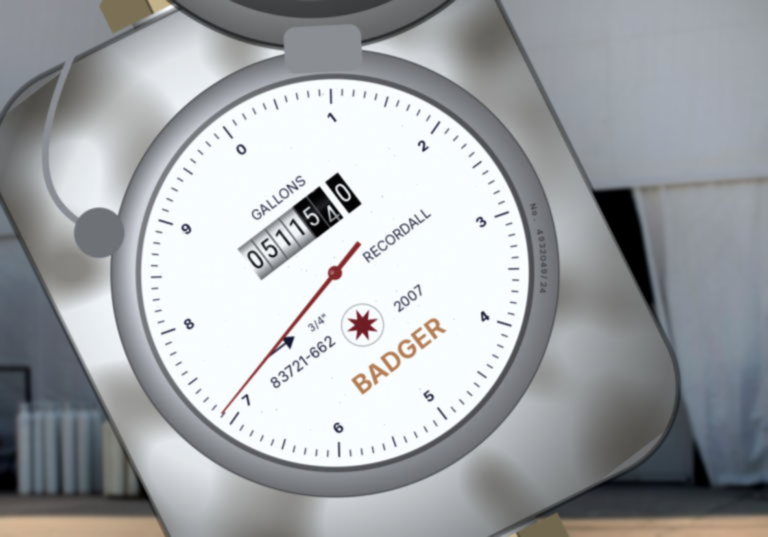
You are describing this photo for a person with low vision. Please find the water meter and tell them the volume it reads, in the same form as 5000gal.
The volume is 511537.1gal
